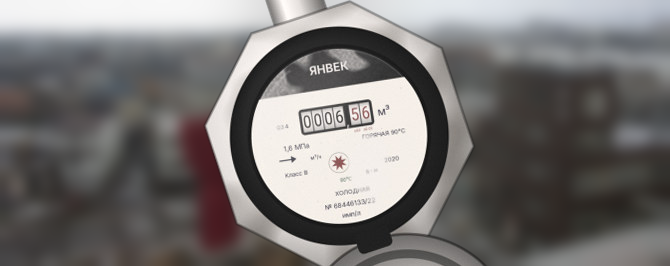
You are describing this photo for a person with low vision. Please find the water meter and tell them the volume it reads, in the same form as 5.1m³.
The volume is 6.56m³
